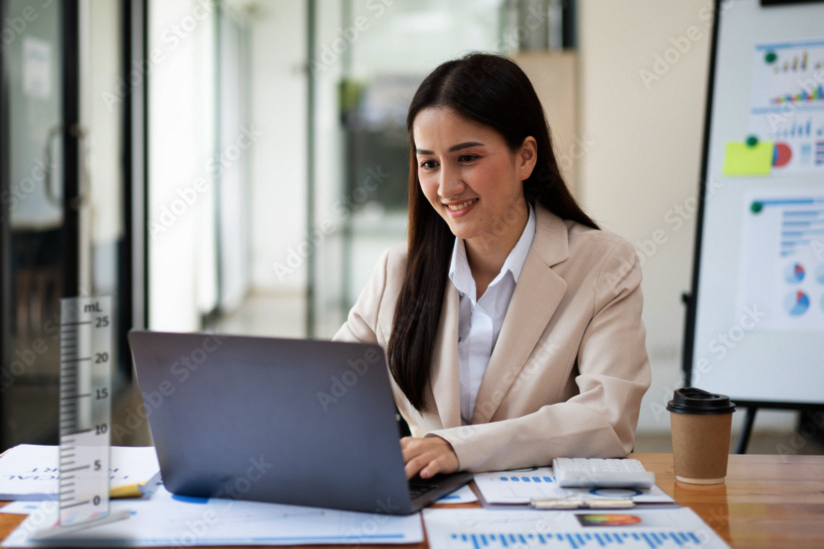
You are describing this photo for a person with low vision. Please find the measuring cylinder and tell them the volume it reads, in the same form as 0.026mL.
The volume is 10mL
